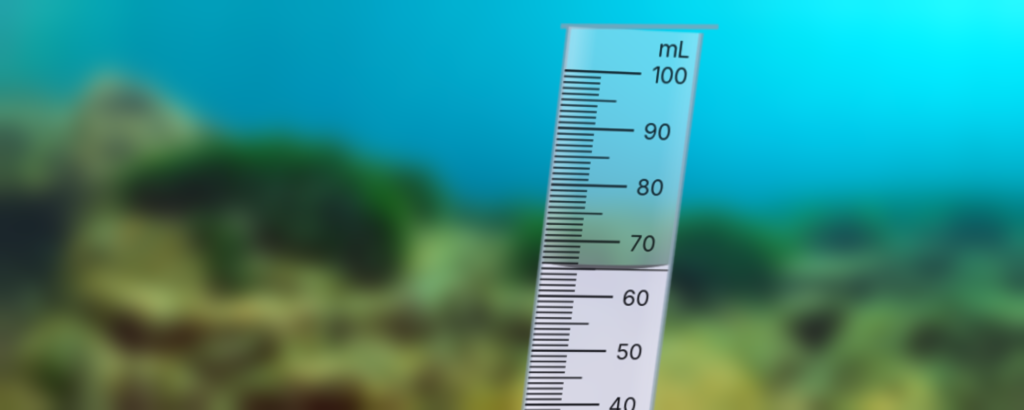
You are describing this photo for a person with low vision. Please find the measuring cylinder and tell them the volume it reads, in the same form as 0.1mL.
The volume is 65mL
